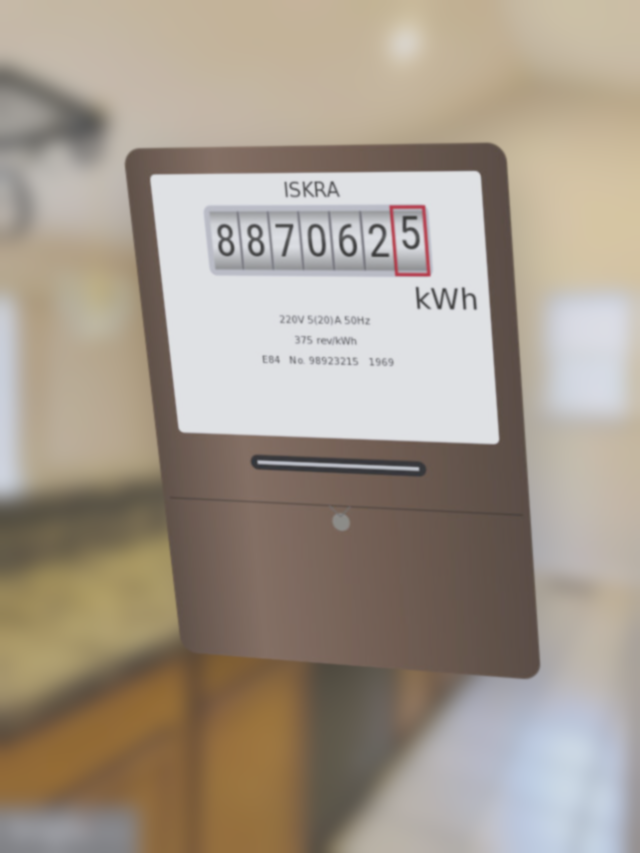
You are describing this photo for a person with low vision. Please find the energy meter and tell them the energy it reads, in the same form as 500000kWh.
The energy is 887062.5kWh
